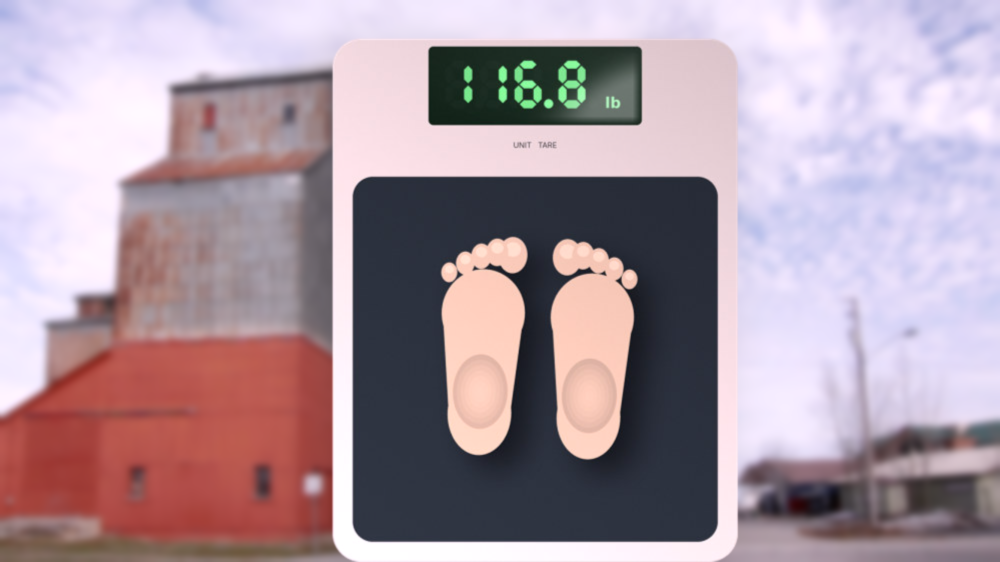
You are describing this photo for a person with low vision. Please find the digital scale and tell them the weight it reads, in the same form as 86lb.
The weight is 116.8lb
